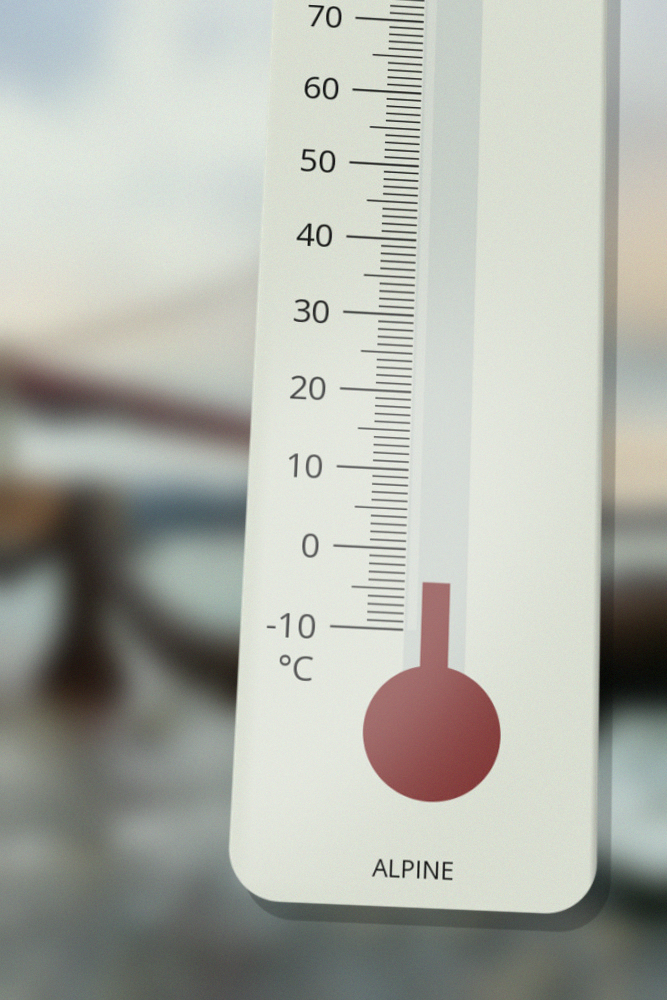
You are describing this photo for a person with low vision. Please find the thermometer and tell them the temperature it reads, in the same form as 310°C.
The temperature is -4°C
